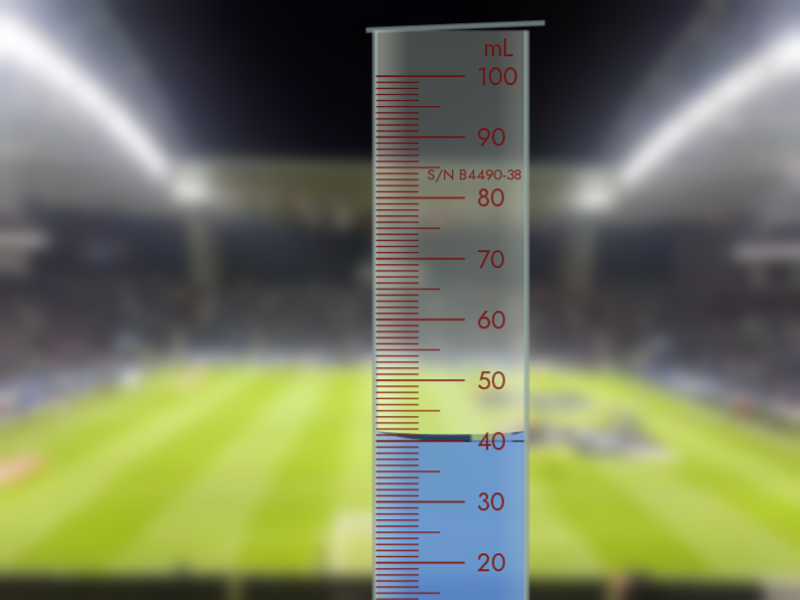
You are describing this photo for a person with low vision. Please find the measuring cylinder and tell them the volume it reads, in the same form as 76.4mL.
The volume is 40mL
